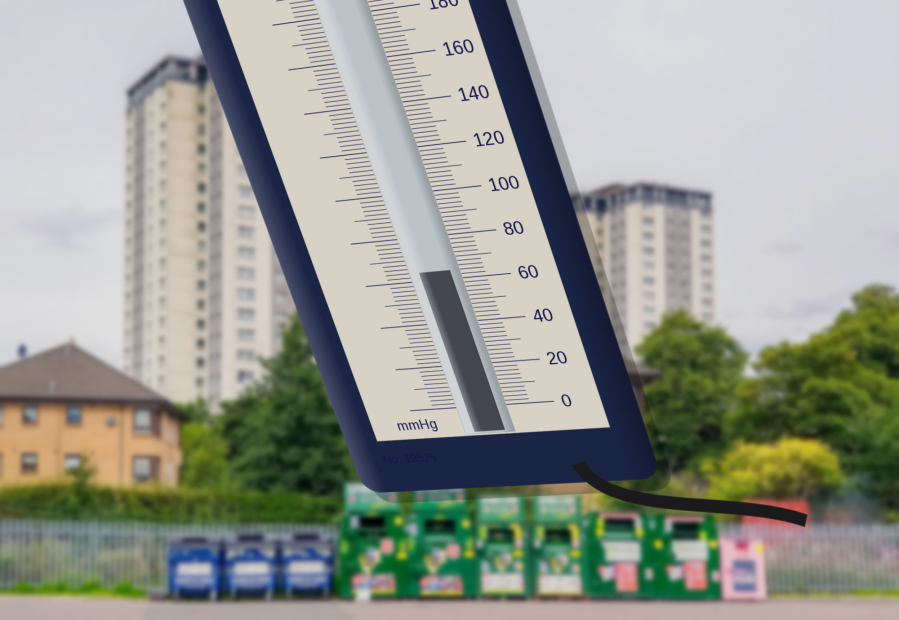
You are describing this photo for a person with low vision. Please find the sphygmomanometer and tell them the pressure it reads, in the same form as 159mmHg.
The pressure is 64mmHg
